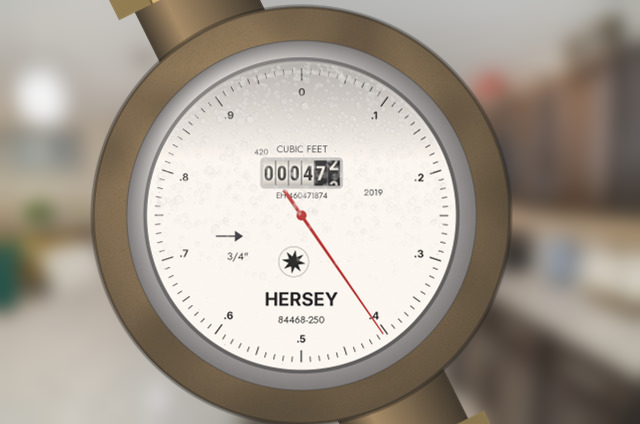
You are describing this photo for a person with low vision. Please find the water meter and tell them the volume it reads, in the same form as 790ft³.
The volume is 472.40ft³
